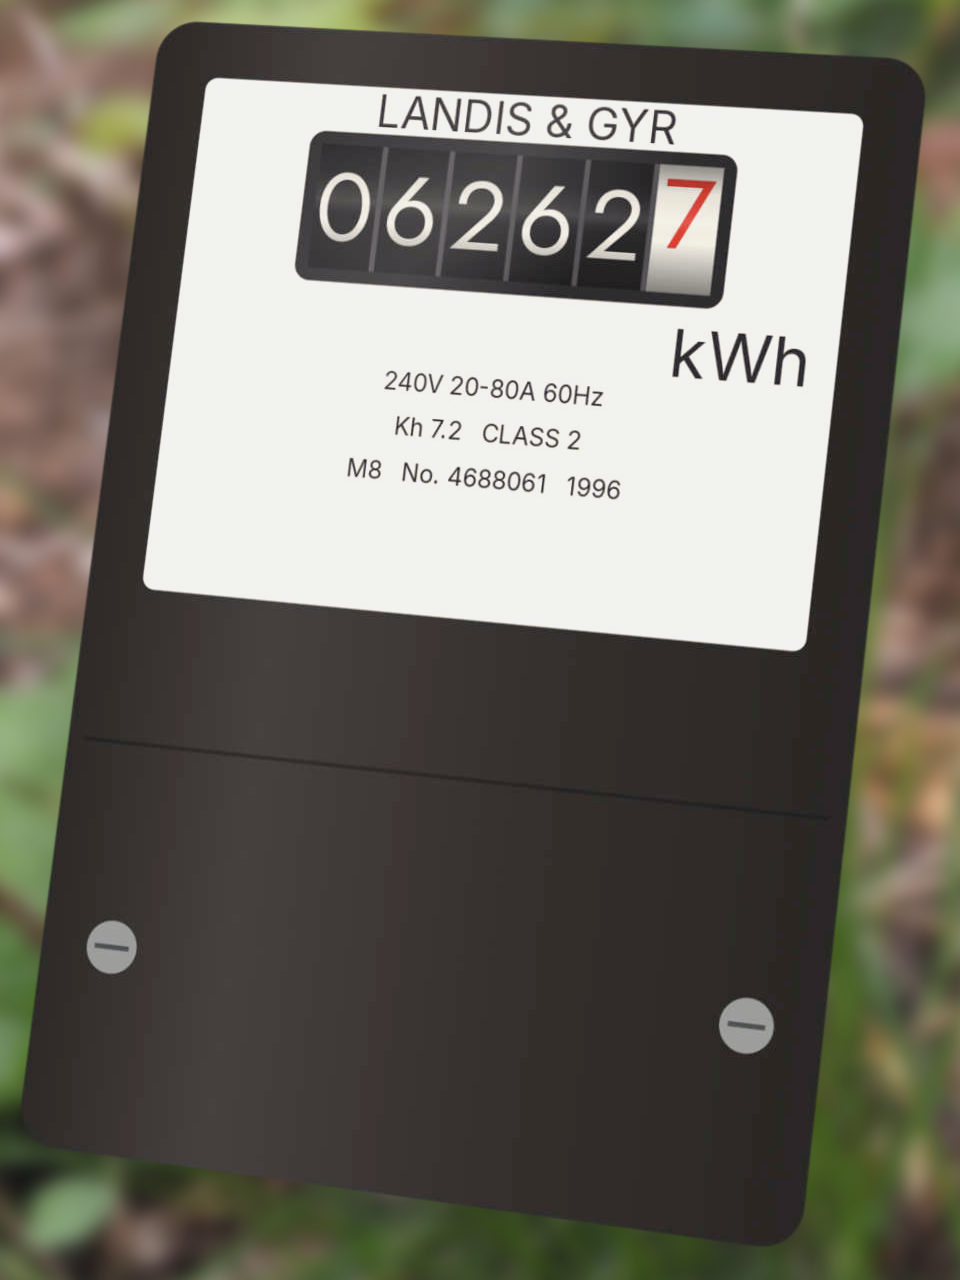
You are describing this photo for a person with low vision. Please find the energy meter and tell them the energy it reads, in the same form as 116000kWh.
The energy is 6262.7kWh
